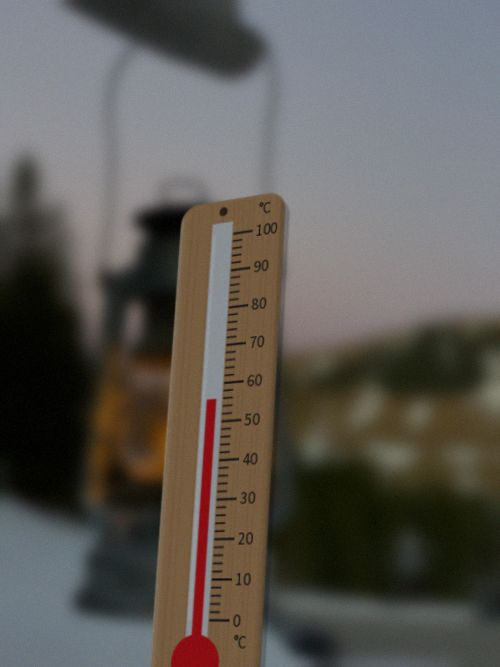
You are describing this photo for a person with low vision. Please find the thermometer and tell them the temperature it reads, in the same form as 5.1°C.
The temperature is 56°C
